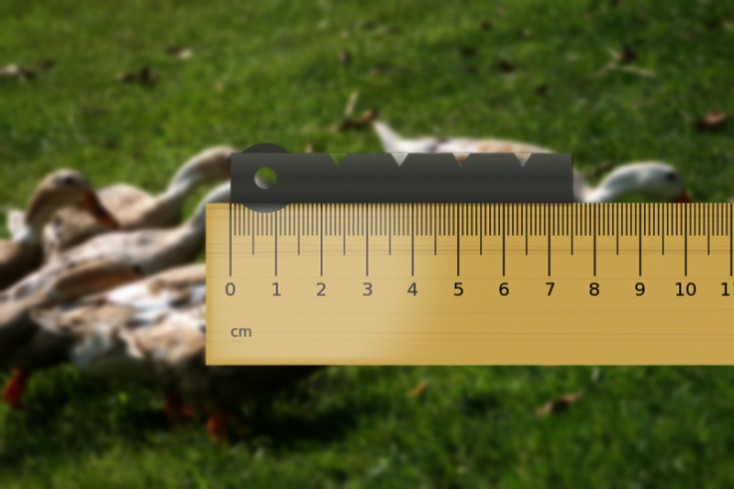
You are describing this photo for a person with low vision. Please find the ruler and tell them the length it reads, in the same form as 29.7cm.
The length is 7.5cm
